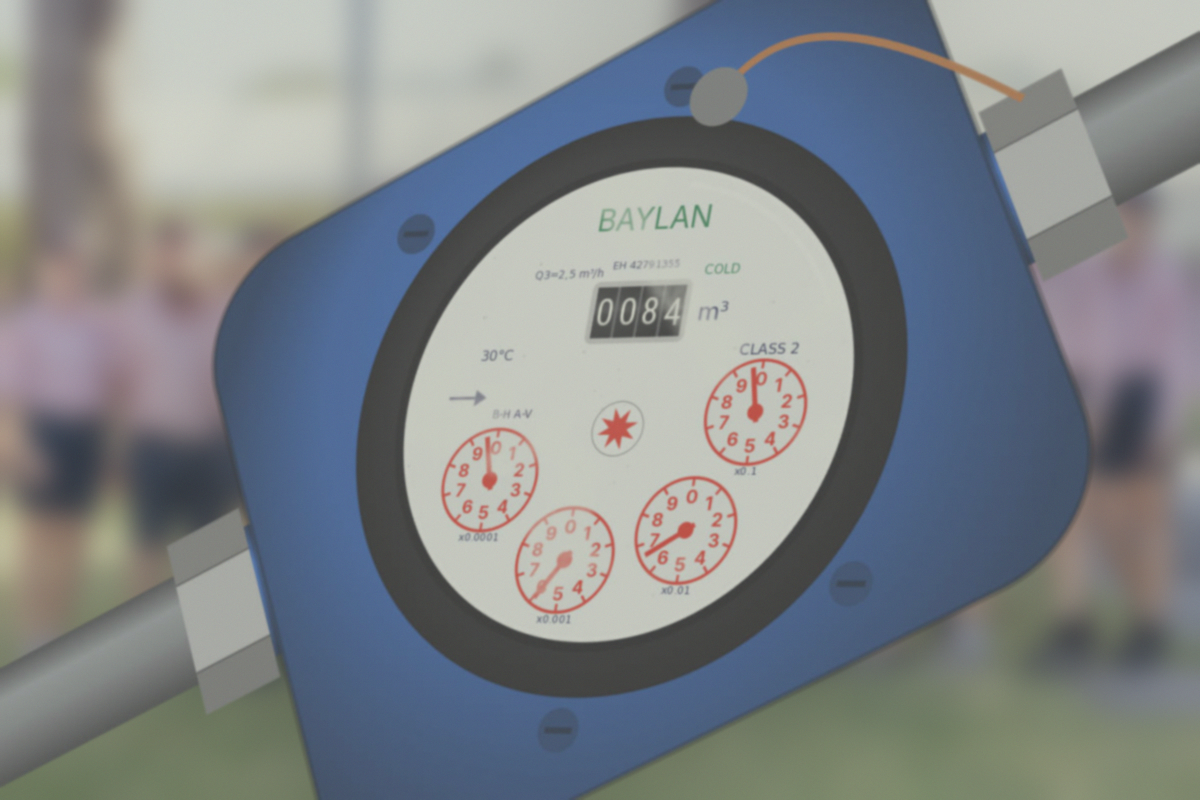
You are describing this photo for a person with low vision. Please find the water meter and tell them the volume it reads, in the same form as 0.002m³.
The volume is 83.9659m³
